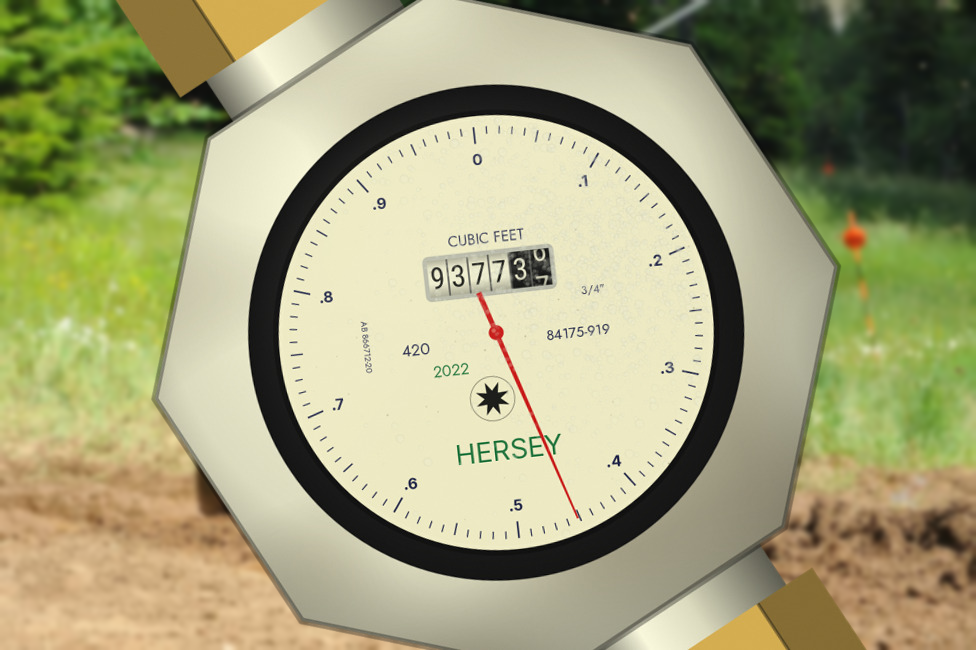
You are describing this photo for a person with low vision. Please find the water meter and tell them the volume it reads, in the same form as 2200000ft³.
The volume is 937736.45ft³
